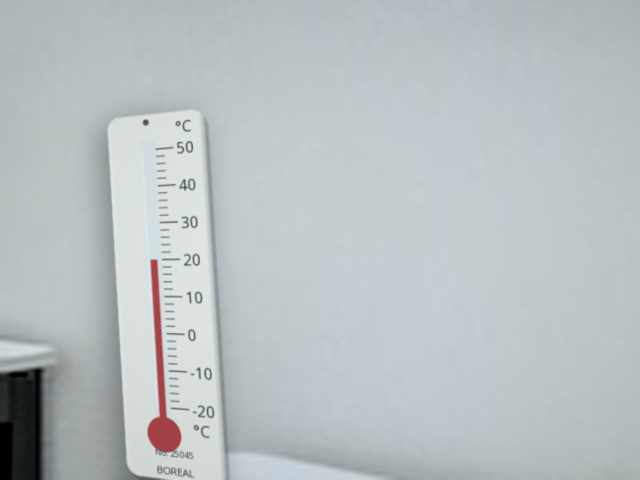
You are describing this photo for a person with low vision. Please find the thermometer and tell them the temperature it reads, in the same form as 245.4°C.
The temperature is 20°C
